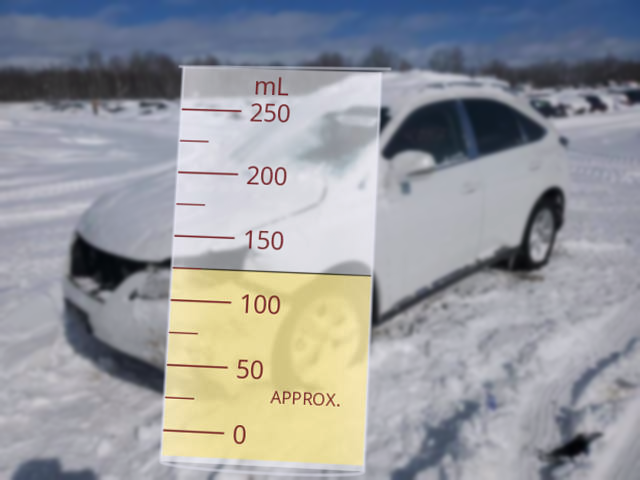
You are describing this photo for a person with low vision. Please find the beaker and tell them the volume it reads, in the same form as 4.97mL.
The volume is 125mL
